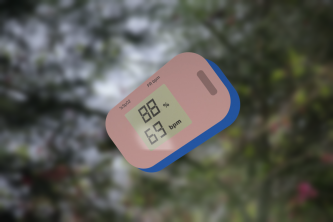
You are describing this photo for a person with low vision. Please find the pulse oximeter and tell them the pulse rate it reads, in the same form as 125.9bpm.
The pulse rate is 69bpm
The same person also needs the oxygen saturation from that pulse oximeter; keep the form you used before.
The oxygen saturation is 88%
